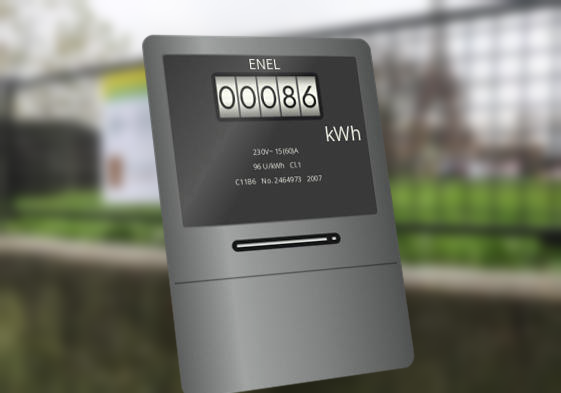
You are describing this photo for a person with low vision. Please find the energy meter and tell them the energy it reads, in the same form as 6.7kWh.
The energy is 86kWh
